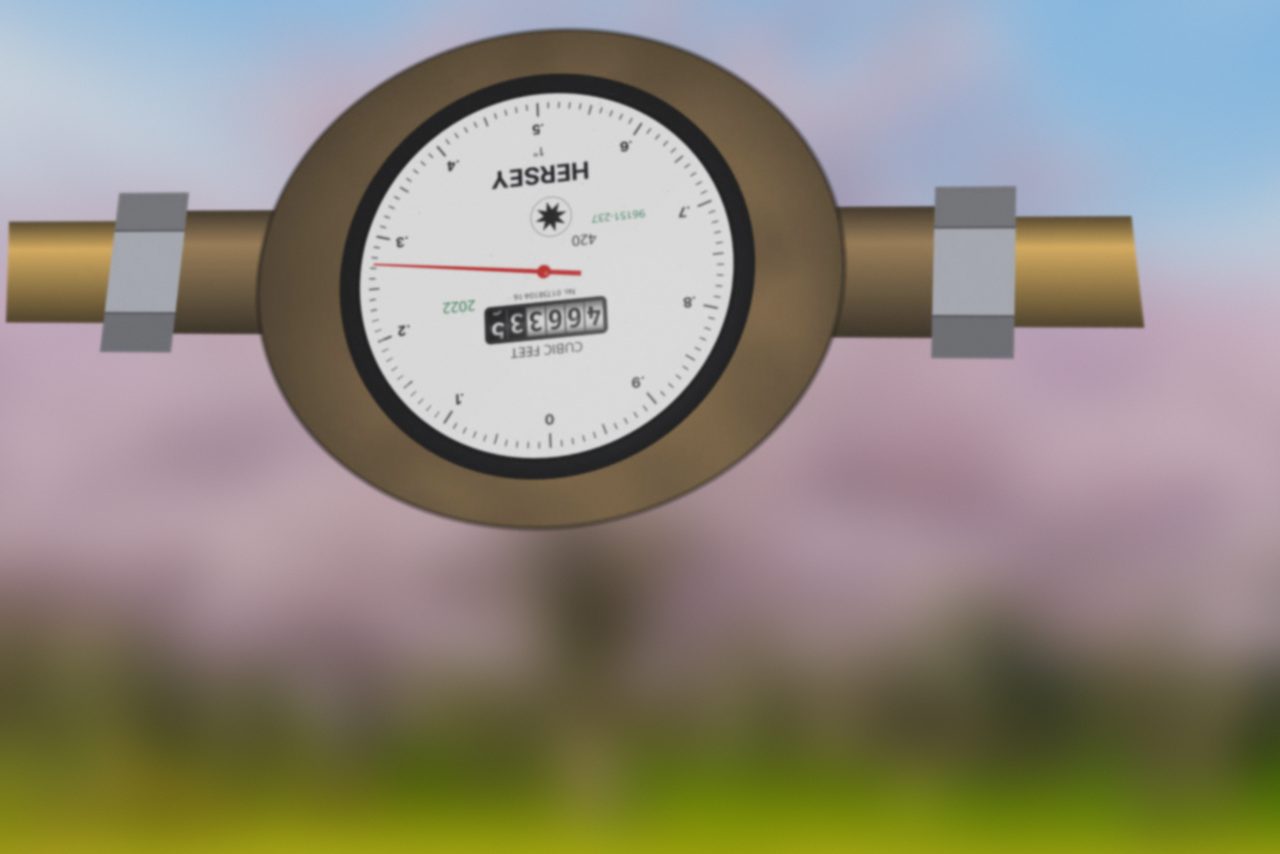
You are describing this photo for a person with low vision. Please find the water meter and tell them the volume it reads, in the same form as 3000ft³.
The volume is 466335.27ft³
